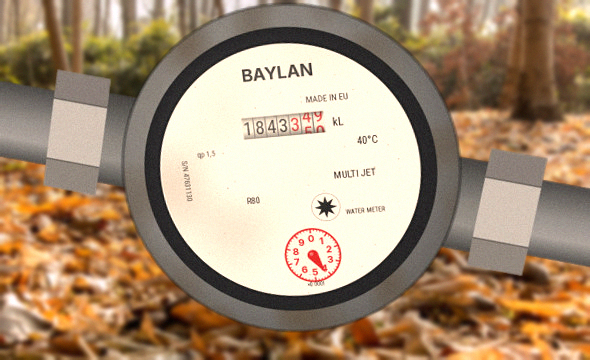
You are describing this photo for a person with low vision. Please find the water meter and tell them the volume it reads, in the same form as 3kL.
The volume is 1843.3494kL
